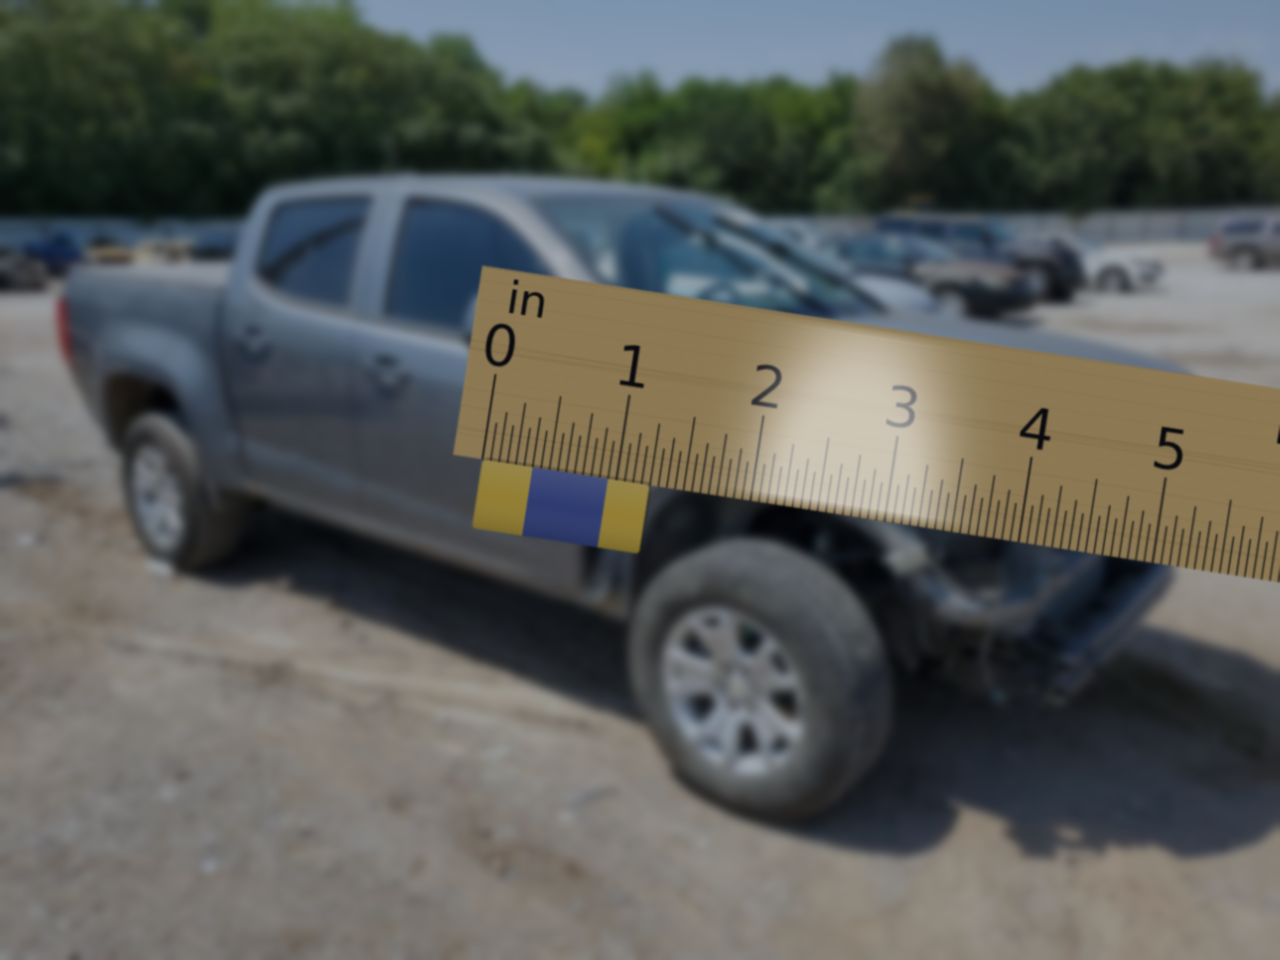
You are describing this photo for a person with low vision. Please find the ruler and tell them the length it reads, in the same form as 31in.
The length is 1.25in
